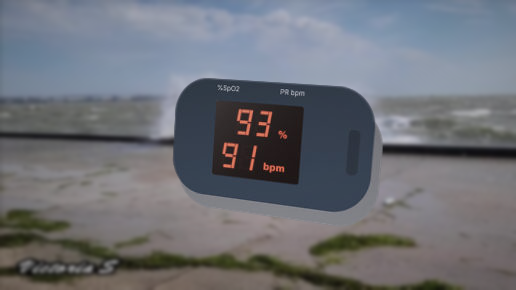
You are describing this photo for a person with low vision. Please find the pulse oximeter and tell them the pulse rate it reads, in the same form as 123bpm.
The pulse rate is 91bpm
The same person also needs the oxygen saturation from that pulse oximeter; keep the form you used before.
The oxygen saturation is 93%
